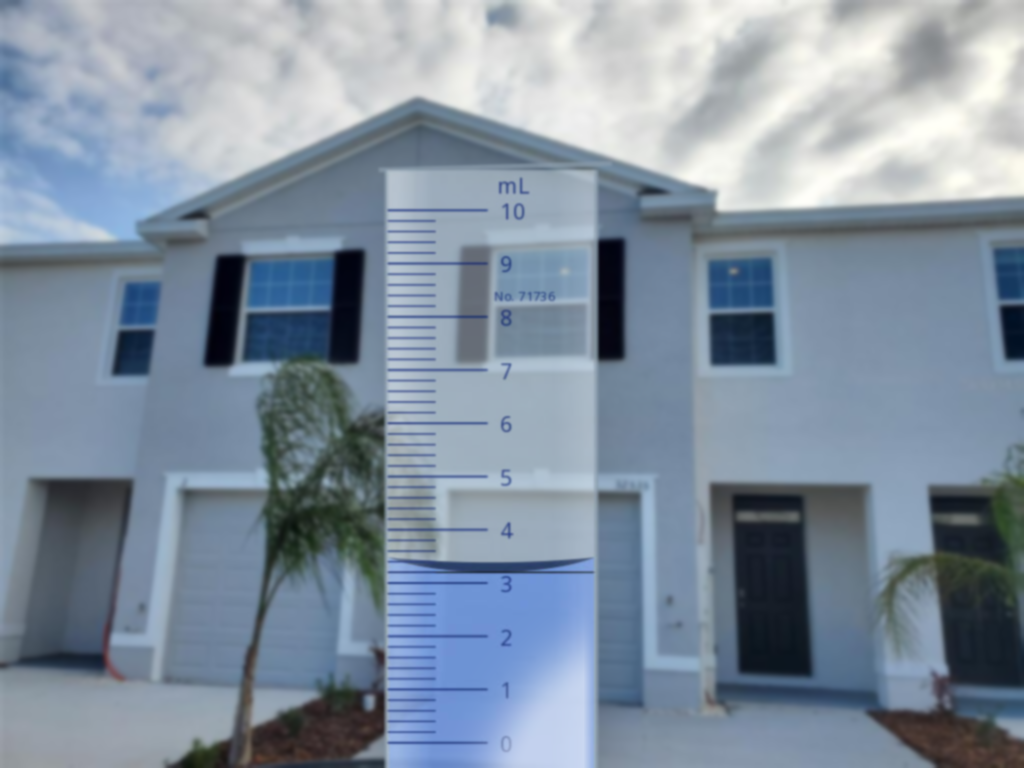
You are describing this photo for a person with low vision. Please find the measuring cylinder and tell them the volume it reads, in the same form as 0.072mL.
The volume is 3.2mL
